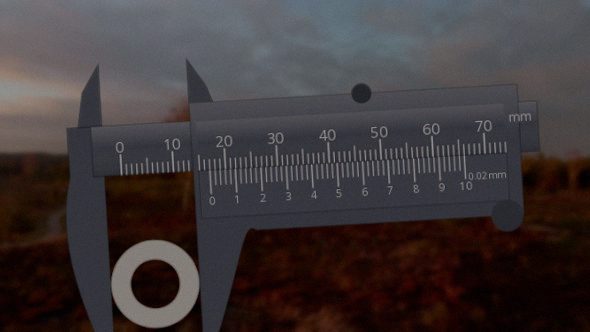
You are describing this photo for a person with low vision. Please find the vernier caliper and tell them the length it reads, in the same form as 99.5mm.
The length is 17.0mm
